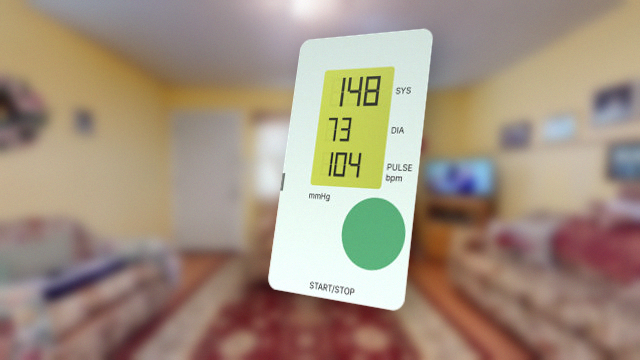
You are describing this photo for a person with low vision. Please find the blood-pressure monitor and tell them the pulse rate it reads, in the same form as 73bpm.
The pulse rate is 104bpm
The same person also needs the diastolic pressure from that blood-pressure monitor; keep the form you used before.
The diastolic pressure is 73mmHg
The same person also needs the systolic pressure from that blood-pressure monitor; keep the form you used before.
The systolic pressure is 148mmHg
